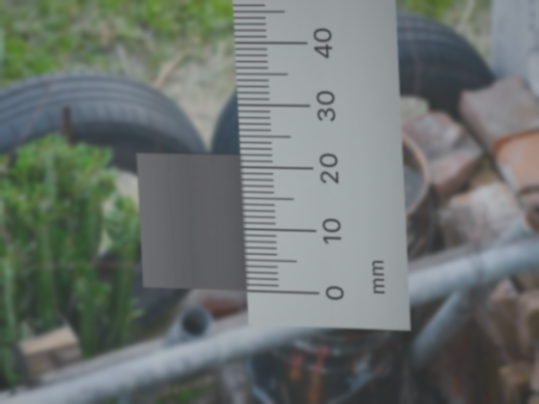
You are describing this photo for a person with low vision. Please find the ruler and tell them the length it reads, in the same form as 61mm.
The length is 22mm
